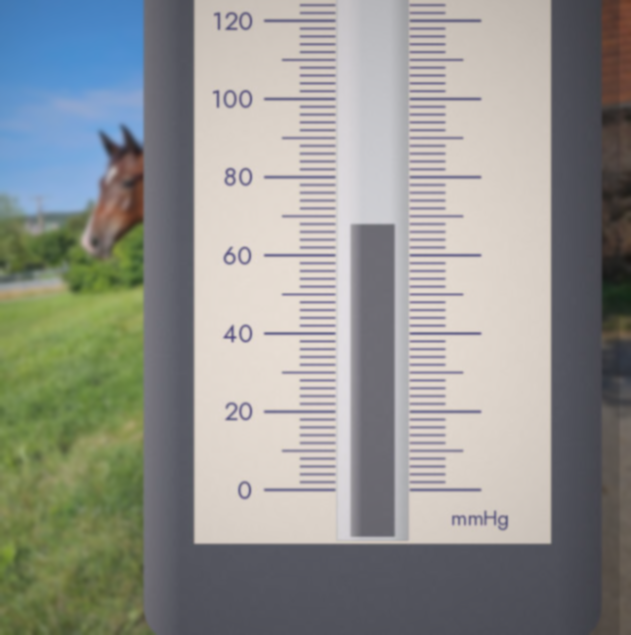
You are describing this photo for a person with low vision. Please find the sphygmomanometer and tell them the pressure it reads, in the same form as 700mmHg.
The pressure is 68mmHg
